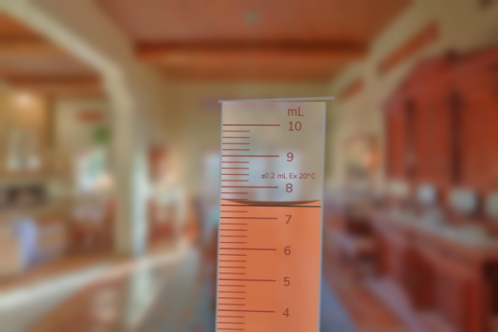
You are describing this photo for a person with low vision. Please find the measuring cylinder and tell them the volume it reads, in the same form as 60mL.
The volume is 7.4mL
